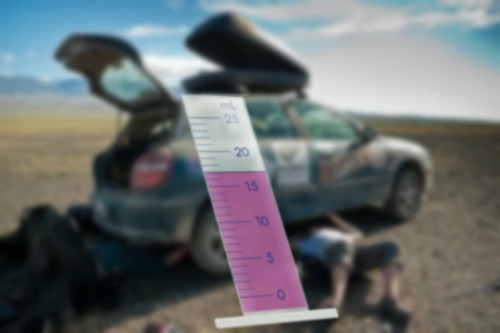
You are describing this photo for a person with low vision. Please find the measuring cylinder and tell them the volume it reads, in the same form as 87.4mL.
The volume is 17mL
